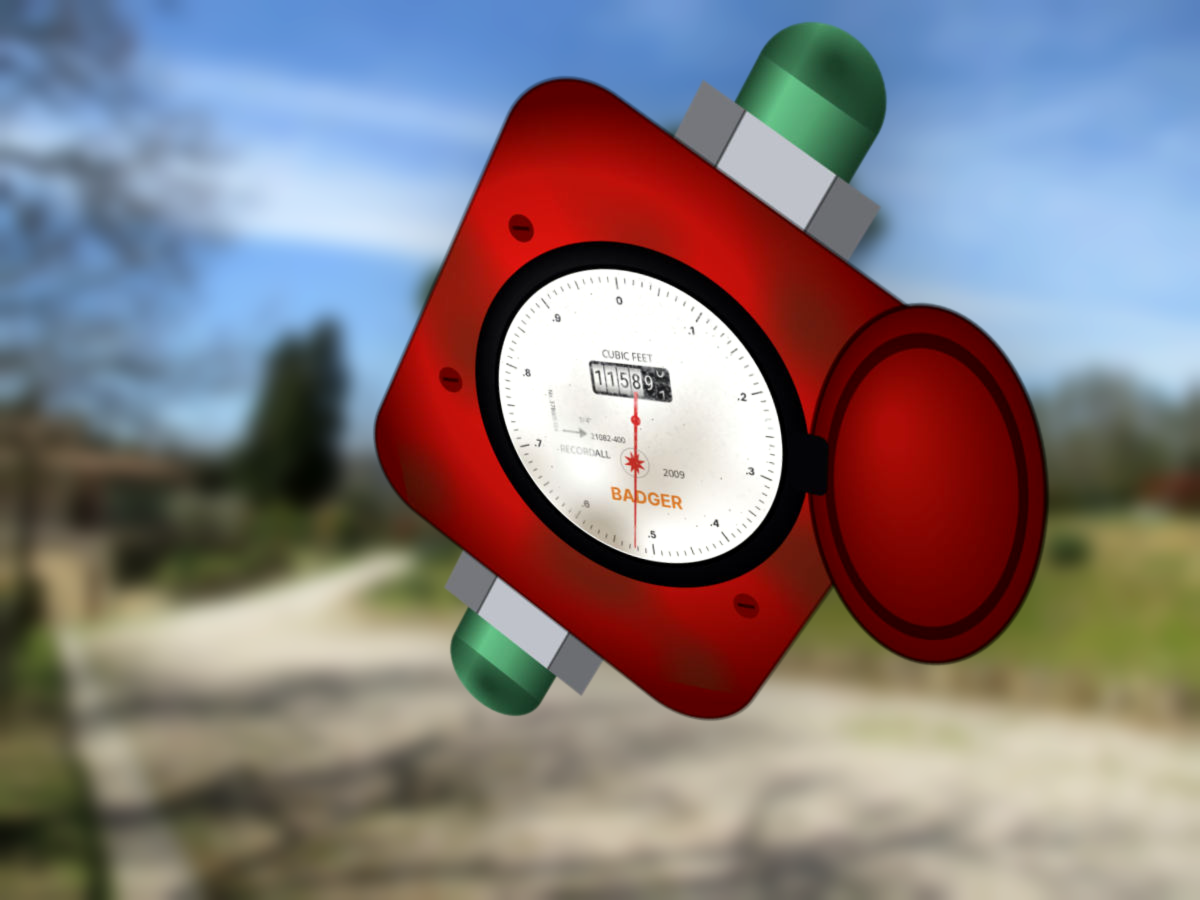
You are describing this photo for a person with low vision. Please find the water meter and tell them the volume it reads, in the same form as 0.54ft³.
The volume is 115890.52ft³
